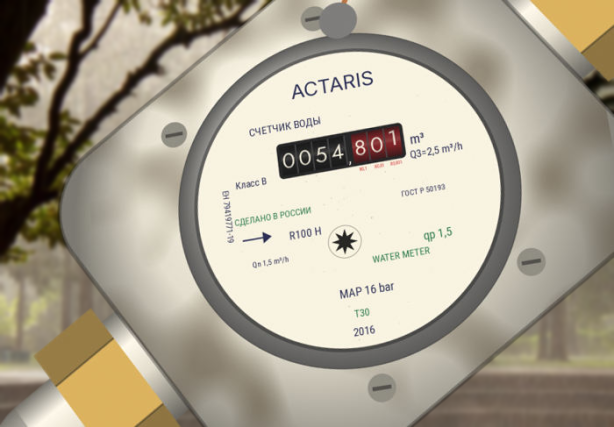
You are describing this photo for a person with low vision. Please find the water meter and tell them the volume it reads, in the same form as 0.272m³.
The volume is 54.801m³
